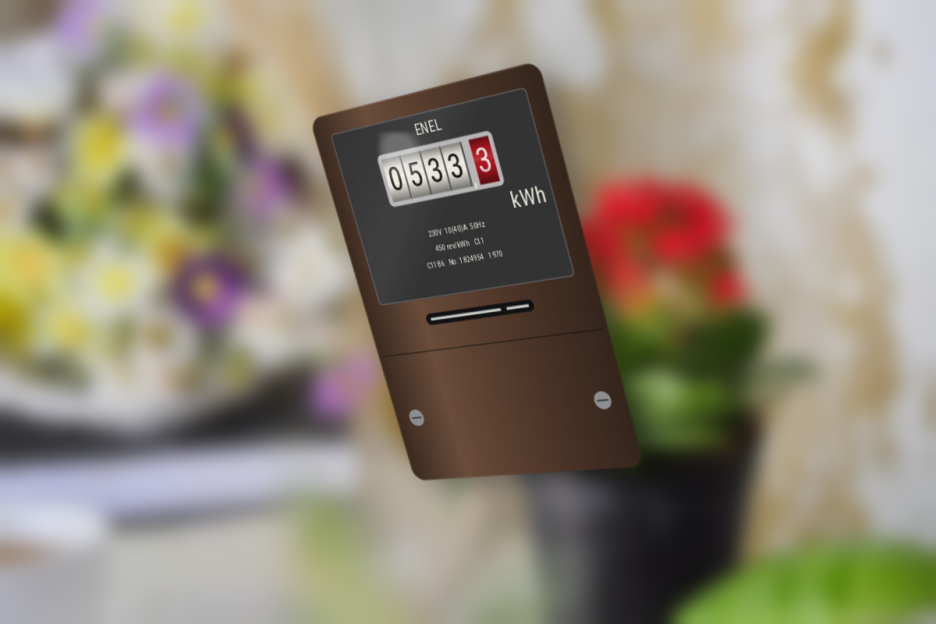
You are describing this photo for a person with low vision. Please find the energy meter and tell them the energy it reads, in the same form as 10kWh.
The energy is 533.3kWh
